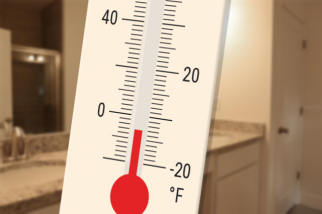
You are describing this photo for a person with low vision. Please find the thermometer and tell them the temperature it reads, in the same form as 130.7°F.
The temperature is -6°F
